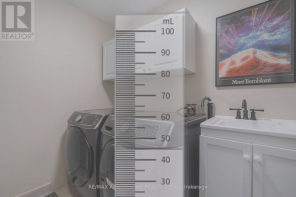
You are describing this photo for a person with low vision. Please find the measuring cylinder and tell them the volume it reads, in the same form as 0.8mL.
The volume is 45mL
